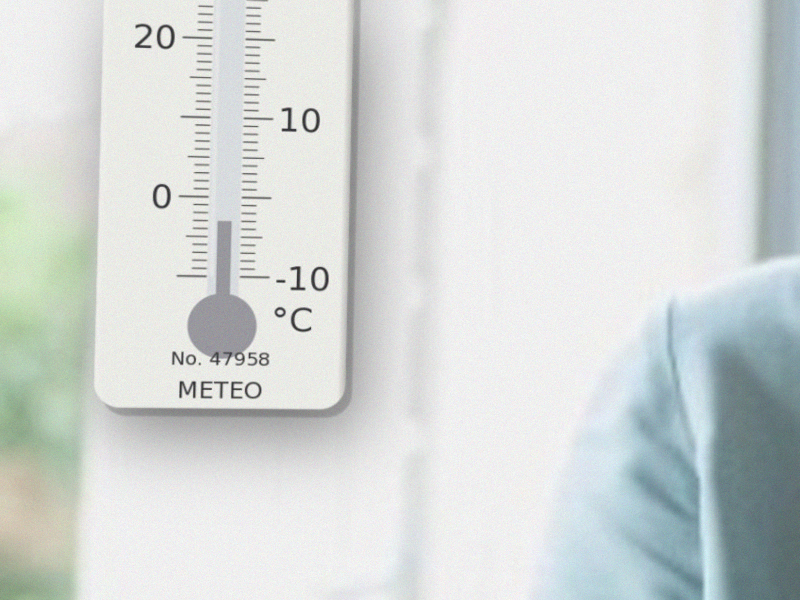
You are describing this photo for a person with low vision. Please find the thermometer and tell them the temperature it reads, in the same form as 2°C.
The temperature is -3°C
